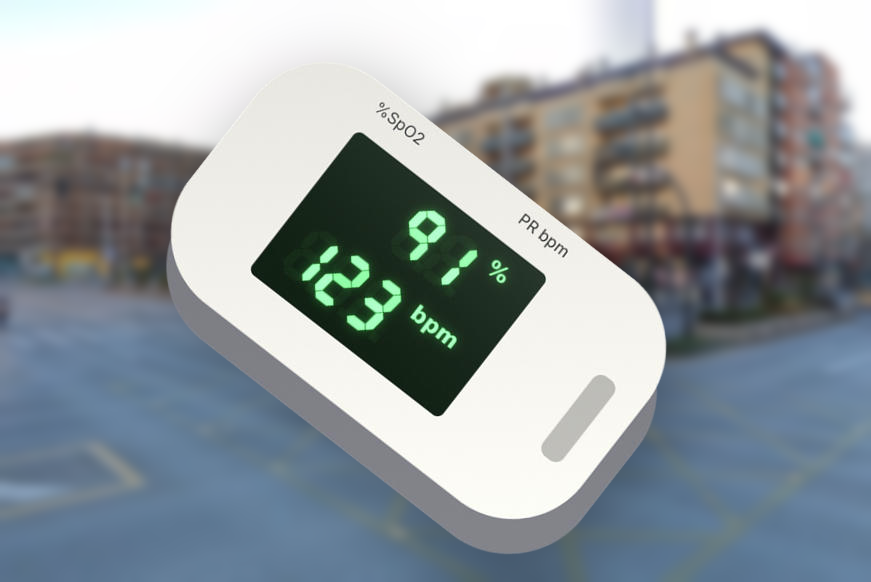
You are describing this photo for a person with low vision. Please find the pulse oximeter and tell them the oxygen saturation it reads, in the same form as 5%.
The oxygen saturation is 91%
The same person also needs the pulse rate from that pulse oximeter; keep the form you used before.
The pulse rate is 123bpm
